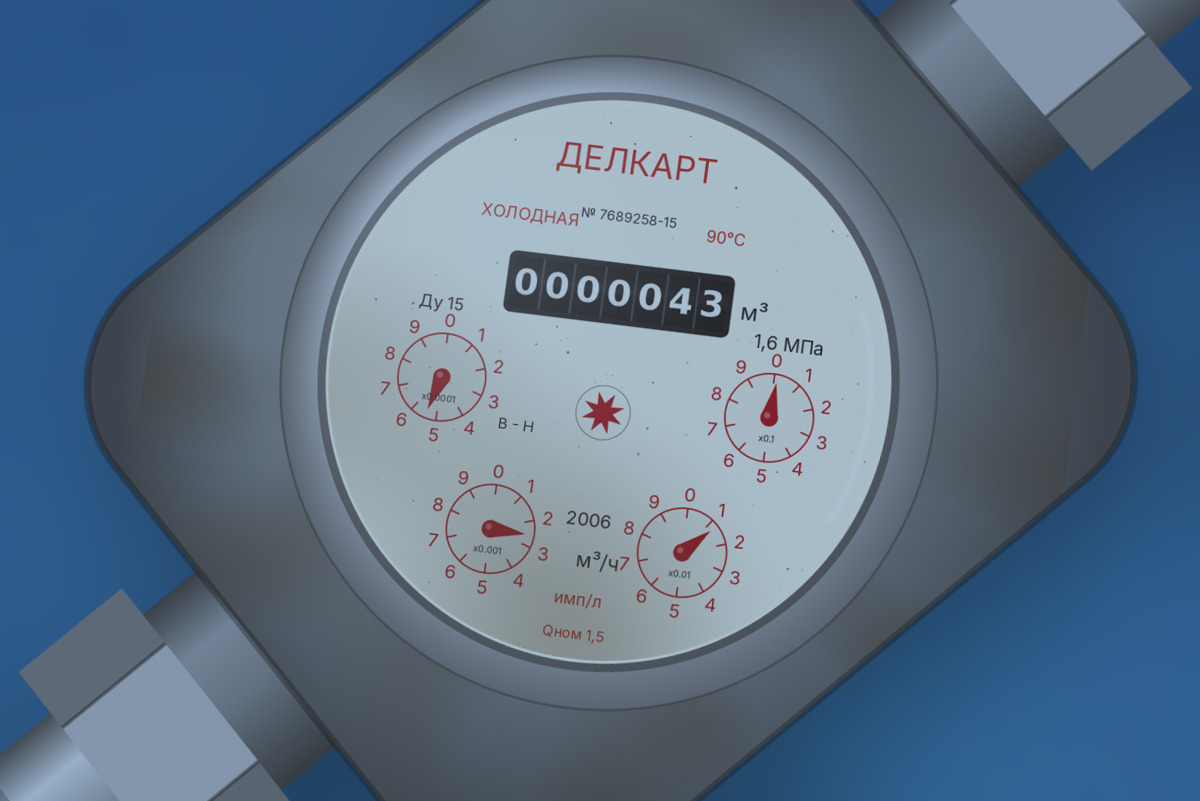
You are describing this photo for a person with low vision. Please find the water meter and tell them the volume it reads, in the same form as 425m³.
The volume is 43.0125m³
